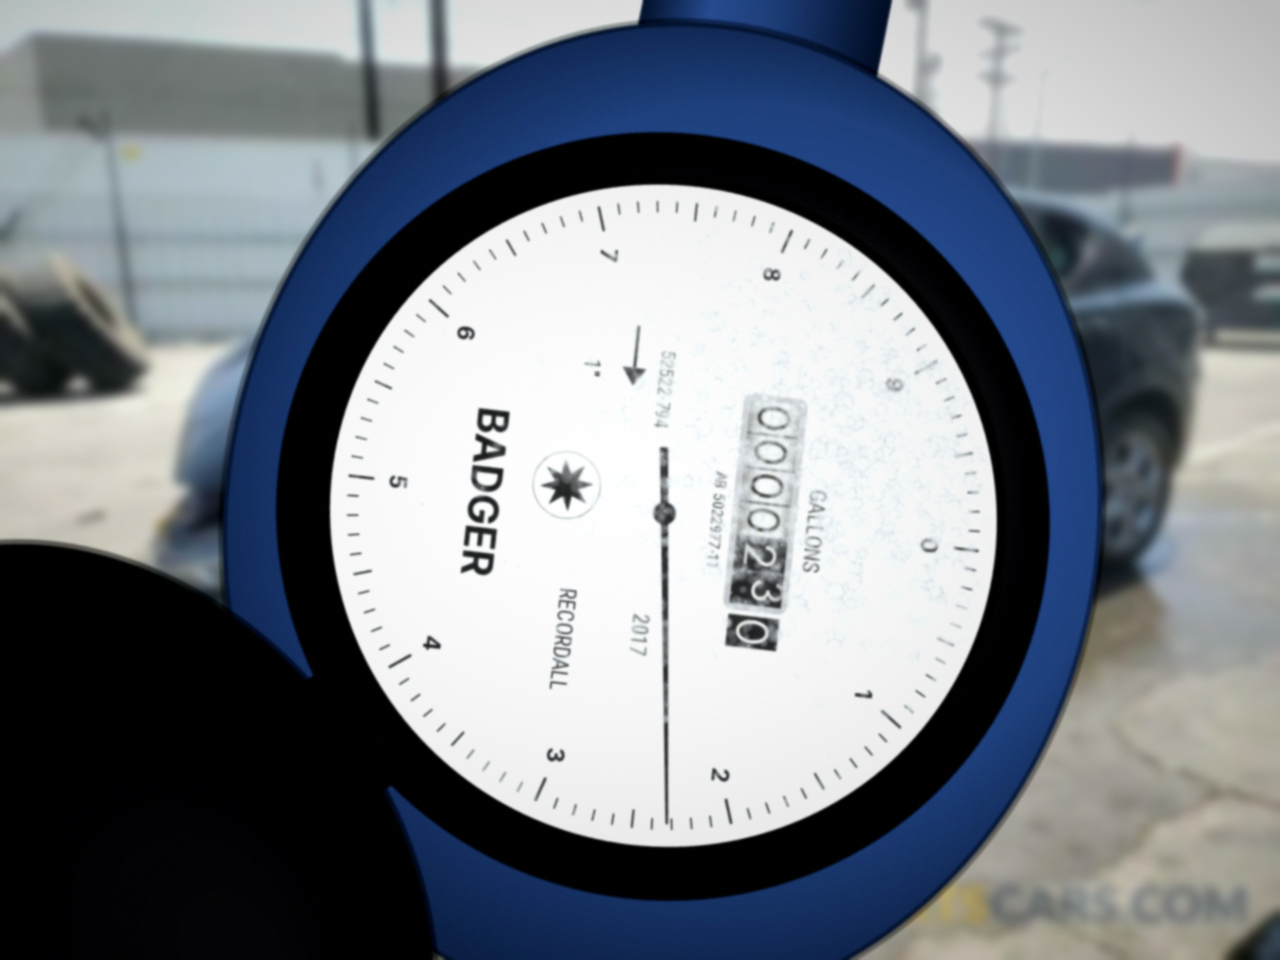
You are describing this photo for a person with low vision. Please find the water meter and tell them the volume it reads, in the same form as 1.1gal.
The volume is 232.3gal
